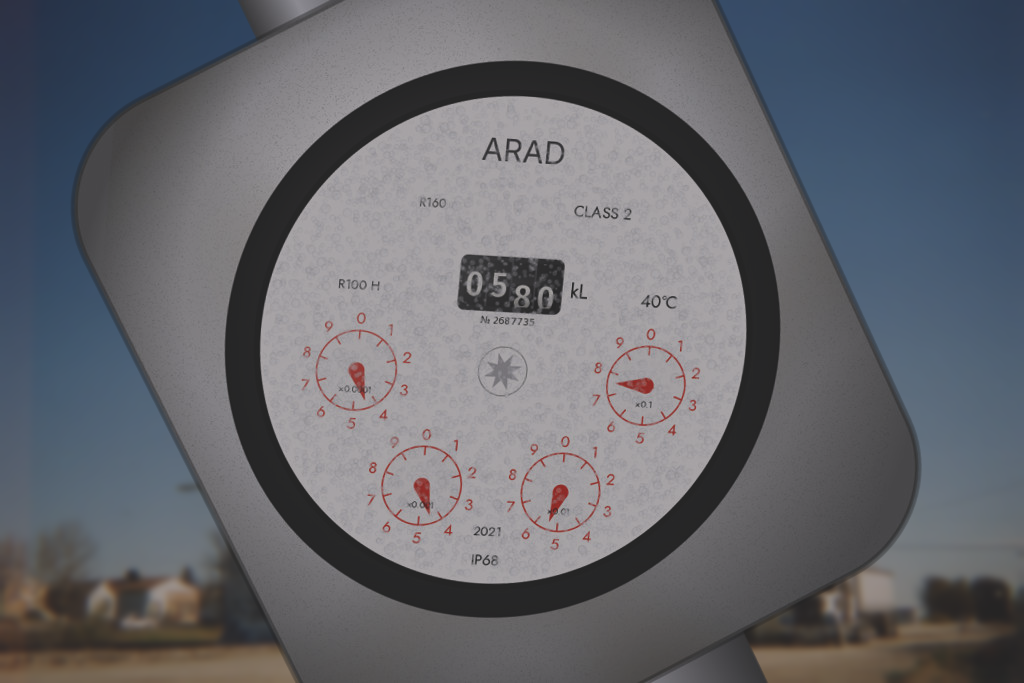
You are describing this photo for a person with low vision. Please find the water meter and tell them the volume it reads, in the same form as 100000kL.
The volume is 579.7544kL
